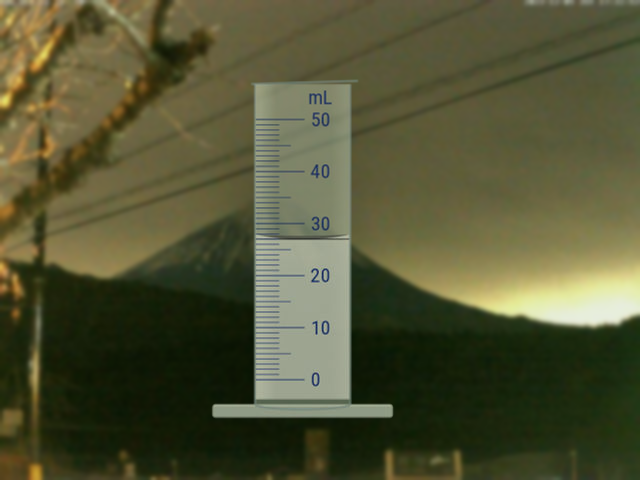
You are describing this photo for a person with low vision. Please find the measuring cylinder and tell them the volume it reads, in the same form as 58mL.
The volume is 27mL
